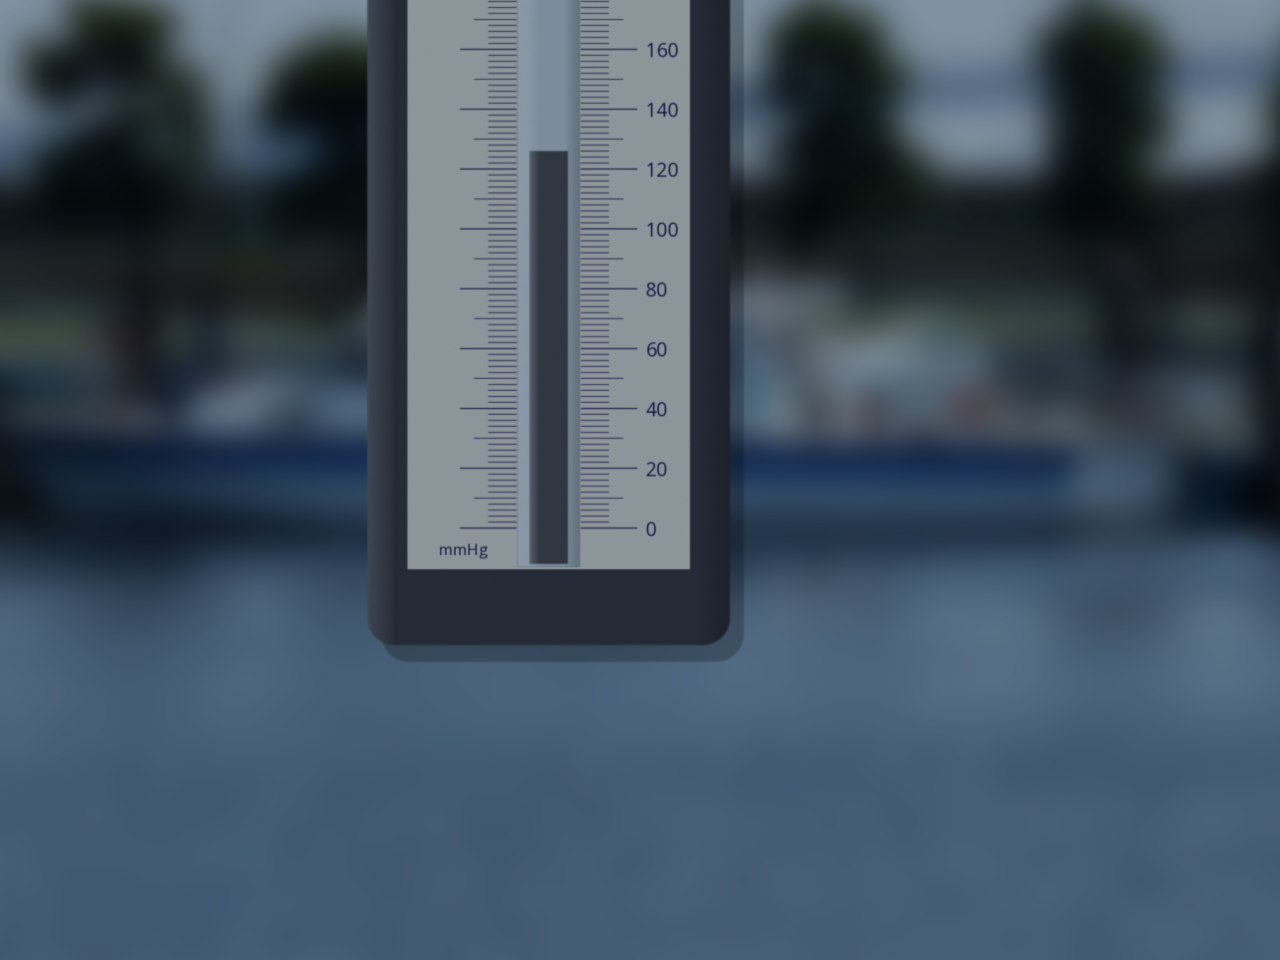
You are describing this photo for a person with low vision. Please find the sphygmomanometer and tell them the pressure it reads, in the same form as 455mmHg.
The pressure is 126mmHg
